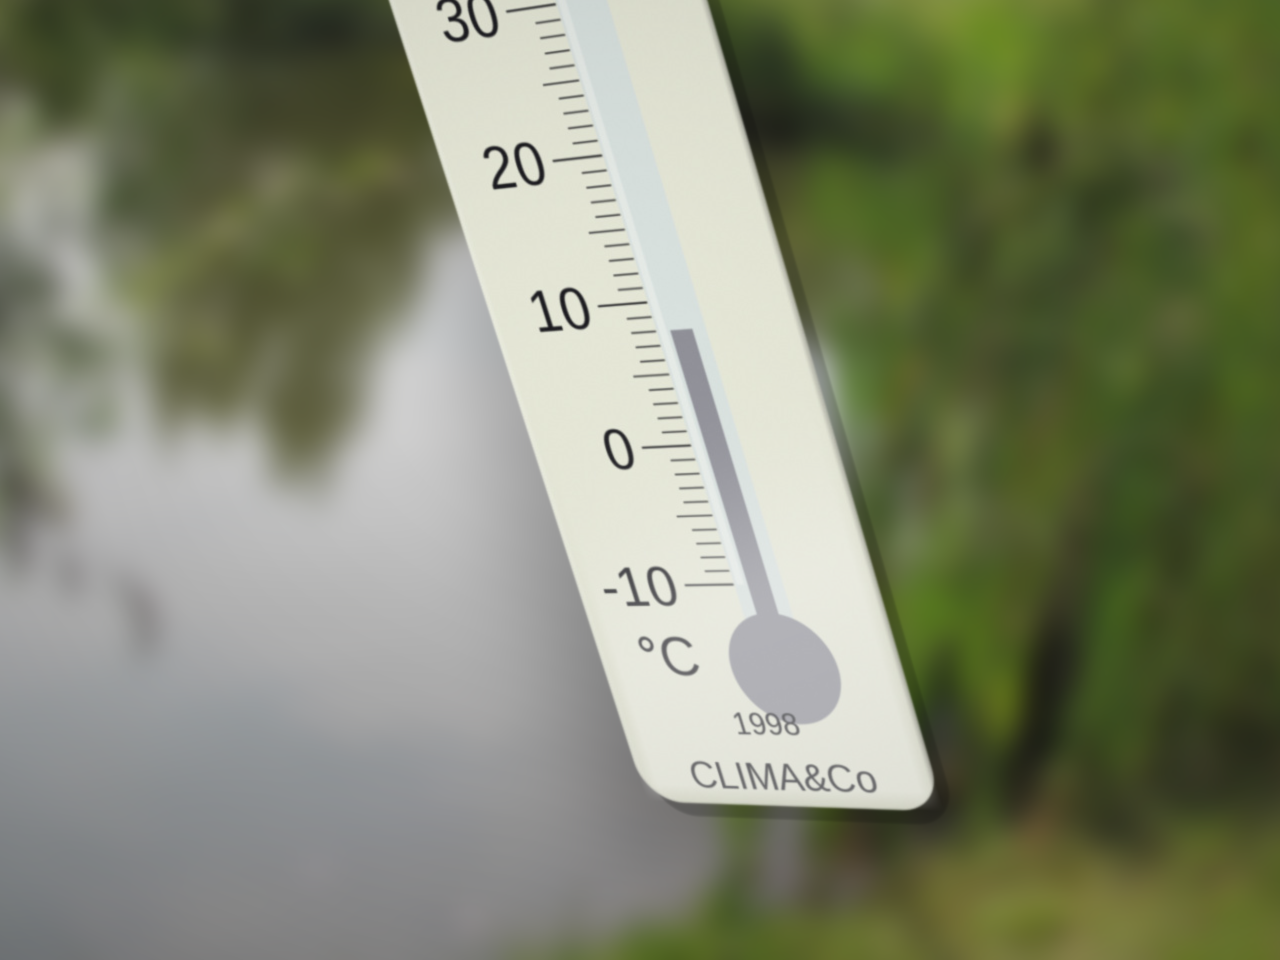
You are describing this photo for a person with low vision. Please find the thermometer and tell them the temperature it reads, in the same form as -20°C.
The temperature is 8°C
